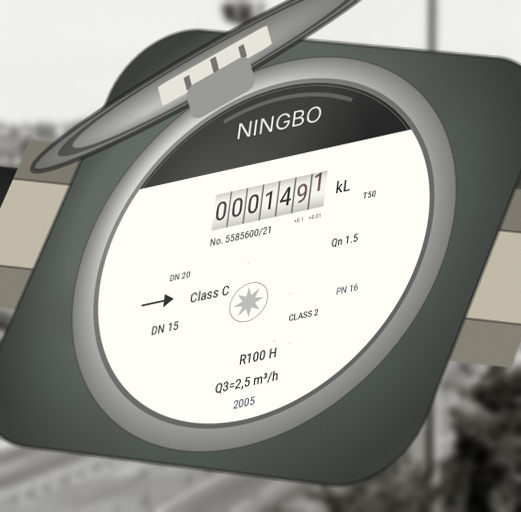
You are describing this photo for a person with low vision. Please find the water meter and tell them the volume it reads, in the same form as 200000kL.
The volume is 14.91kL
